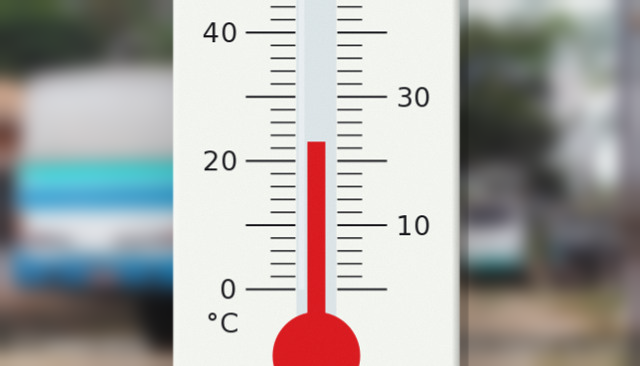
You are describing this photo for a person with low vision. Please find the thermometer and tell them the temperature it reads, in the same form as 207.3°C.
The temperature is 23°C
